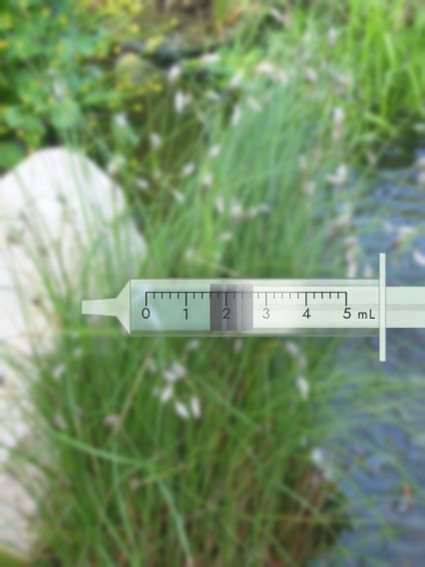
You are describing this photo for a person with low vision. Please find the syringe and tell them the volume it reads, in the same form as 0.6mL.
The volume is 1.6mL
